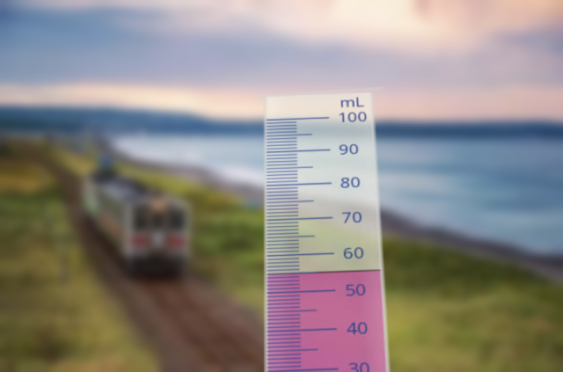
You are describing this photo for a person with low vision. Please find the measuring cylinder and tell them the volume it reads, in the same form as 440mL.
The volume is 55mL
